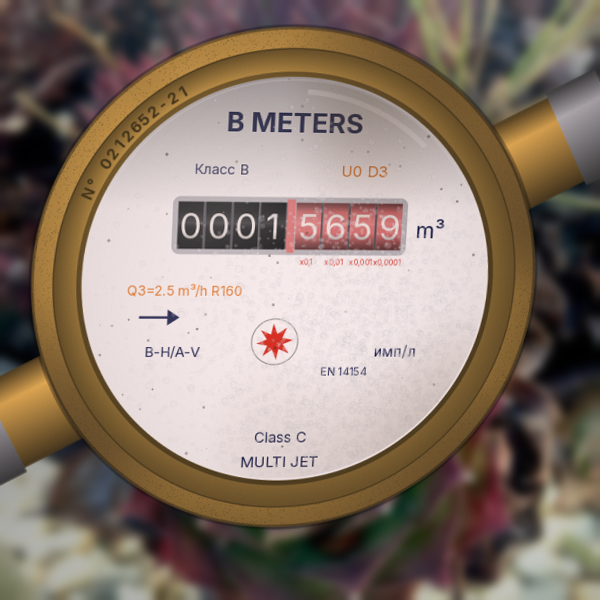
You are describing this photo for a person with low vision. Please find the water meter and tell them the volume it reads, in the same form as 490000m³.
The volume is 1.5659m³
